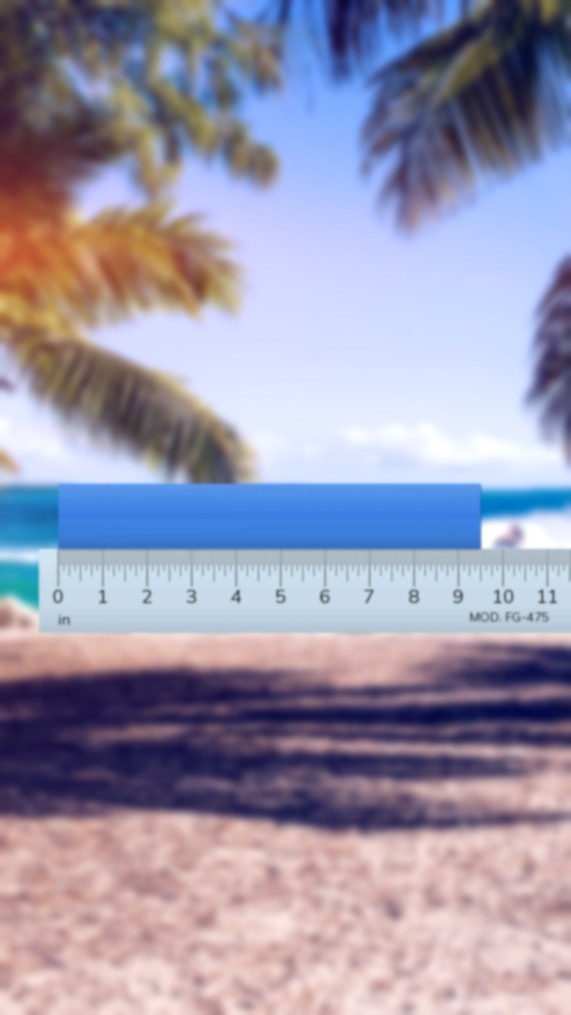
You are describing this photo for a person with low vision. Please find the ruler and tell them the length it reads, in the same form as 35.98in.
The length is 9.5in
